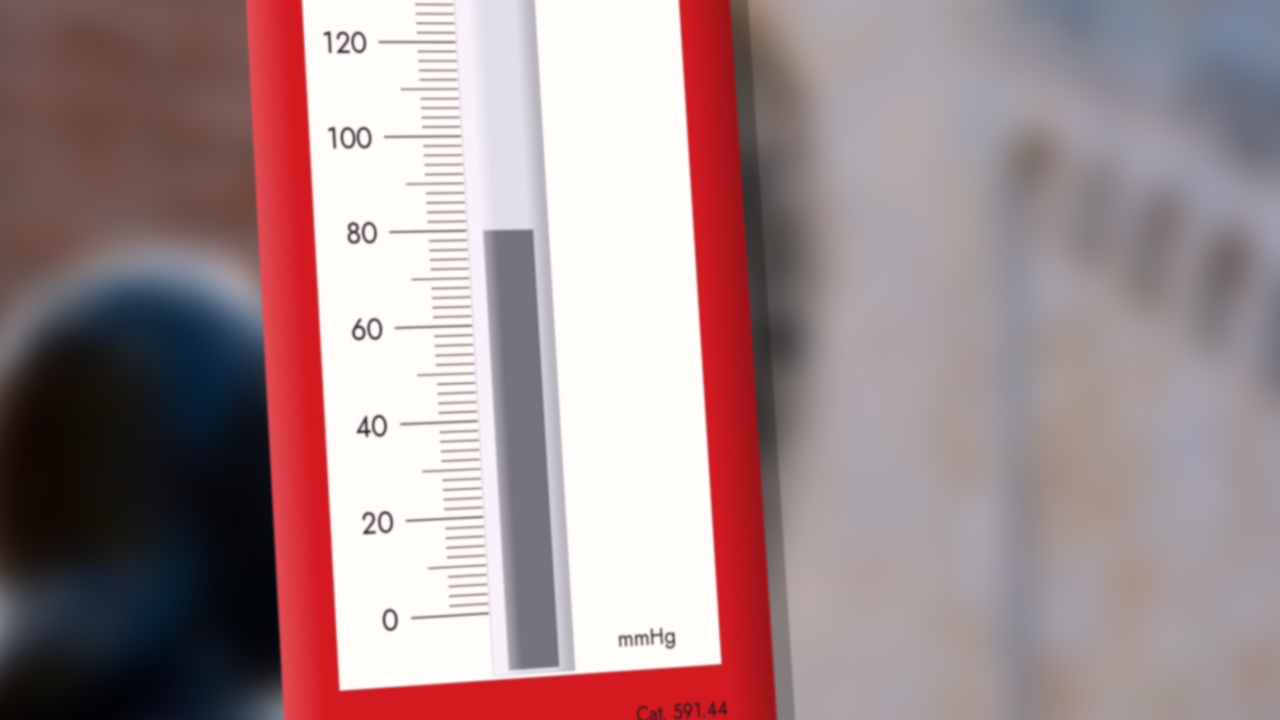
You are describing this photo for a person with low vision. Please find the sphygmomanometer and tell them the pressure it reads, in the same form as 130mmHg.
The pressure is 80mmHg
